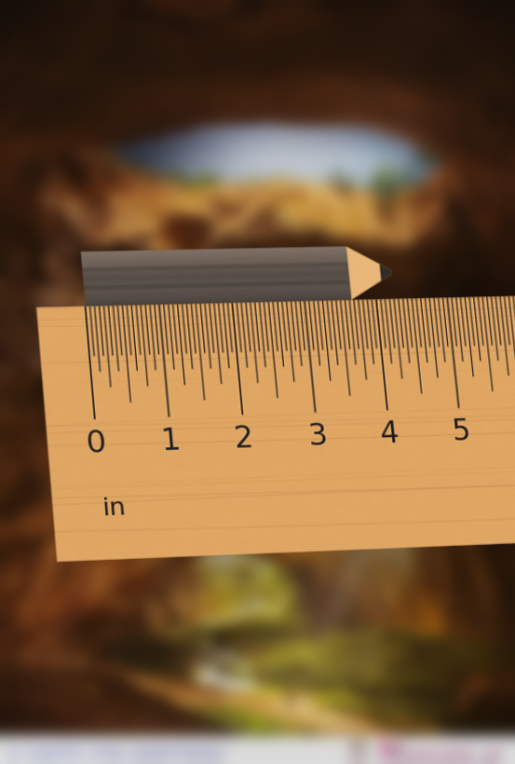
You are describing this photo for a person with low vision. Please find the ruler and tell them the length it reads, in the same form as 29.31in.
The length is 4.25in
